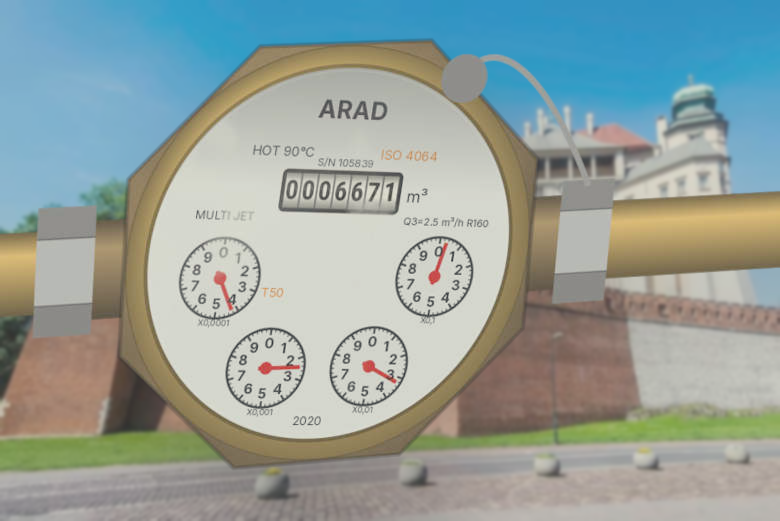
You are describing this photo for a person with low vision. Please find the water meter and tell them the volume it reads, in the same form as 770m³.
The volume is 6671.0324m³
